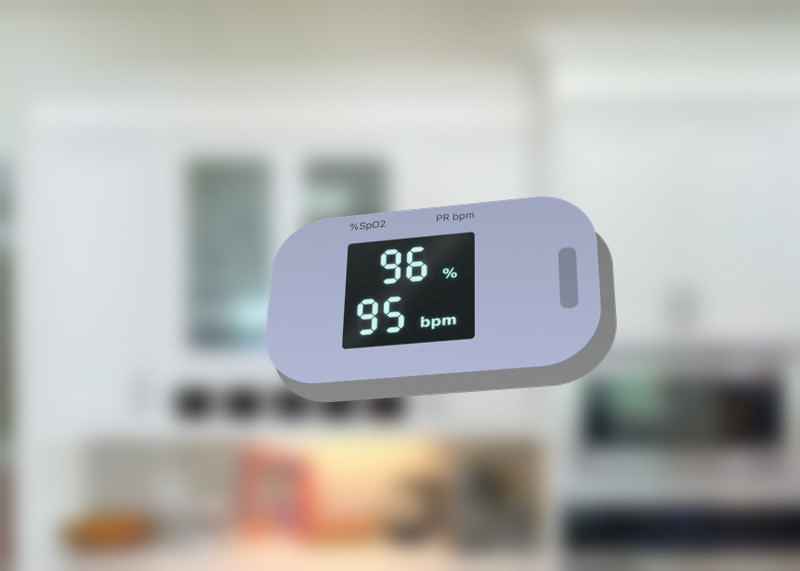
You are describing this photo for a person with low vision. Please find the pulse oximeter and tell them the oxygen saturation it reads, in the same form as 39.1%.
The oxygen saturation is 96%
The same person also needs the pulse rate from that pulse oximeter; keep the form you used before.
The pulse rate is 95bpm
